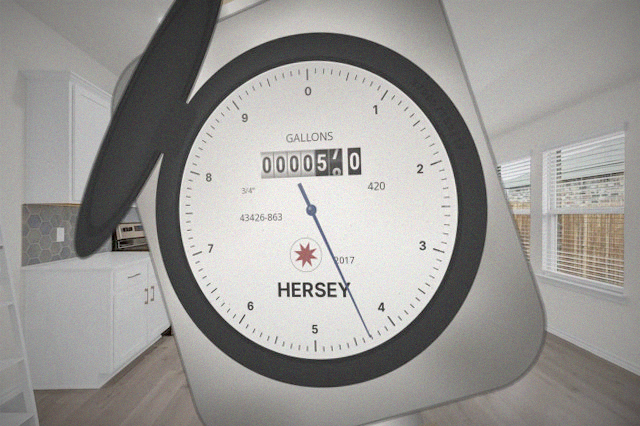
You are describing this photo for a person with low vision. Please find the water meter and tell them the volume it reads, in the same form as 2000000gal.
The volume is 574.3gal
